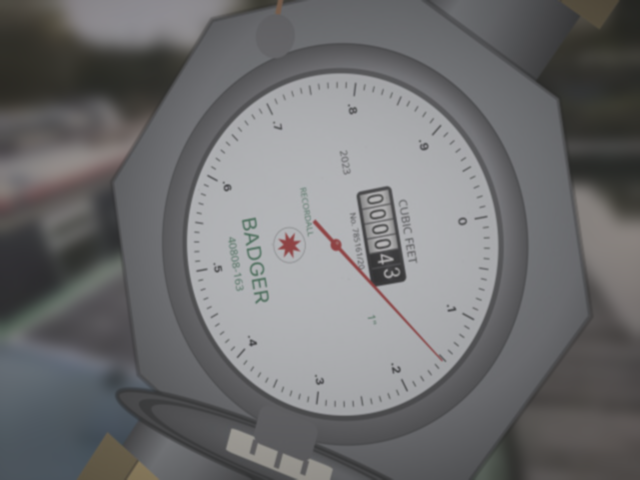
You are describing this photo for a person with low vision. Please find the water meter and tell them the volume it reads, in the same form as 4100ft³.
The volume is 43.15ft³
